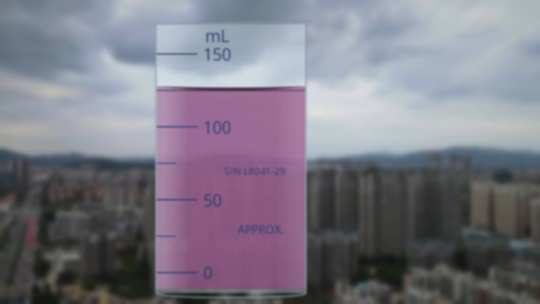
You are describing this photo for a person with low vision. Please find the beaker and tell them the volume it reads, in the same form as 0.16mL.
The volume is 125mL
